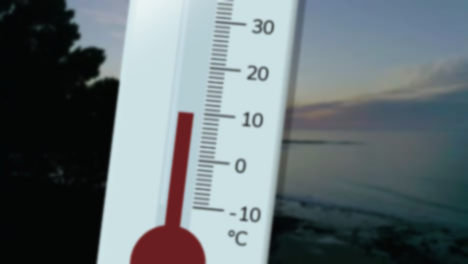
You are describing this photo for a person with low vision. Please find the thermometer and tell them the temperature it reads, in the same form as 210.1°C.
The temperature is 10°C
